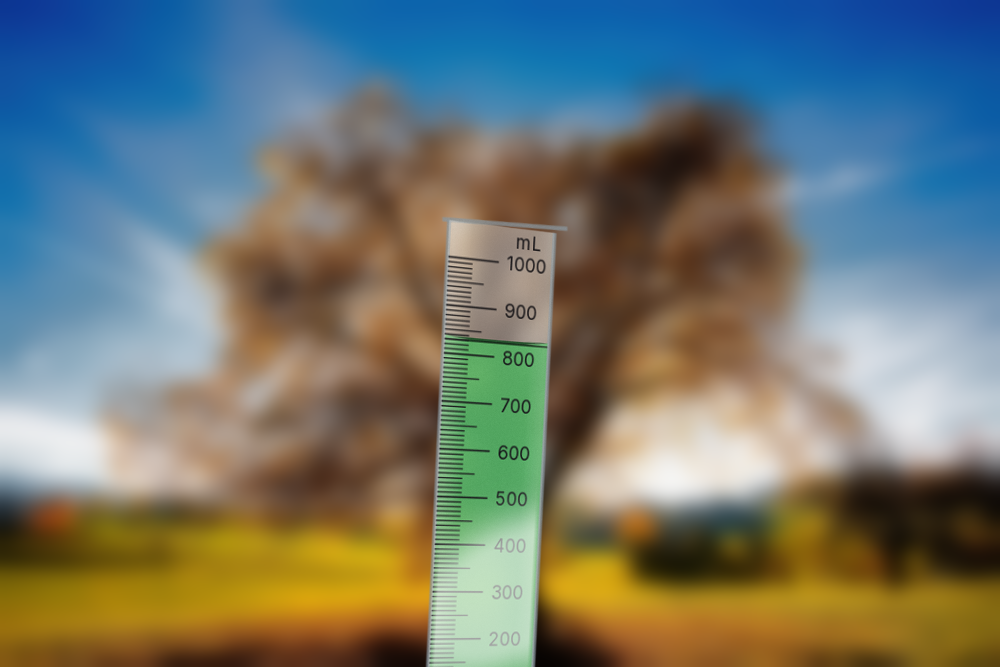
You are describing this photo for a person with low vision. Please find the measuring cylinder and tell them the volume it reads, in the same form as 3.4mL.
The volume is 830mL
